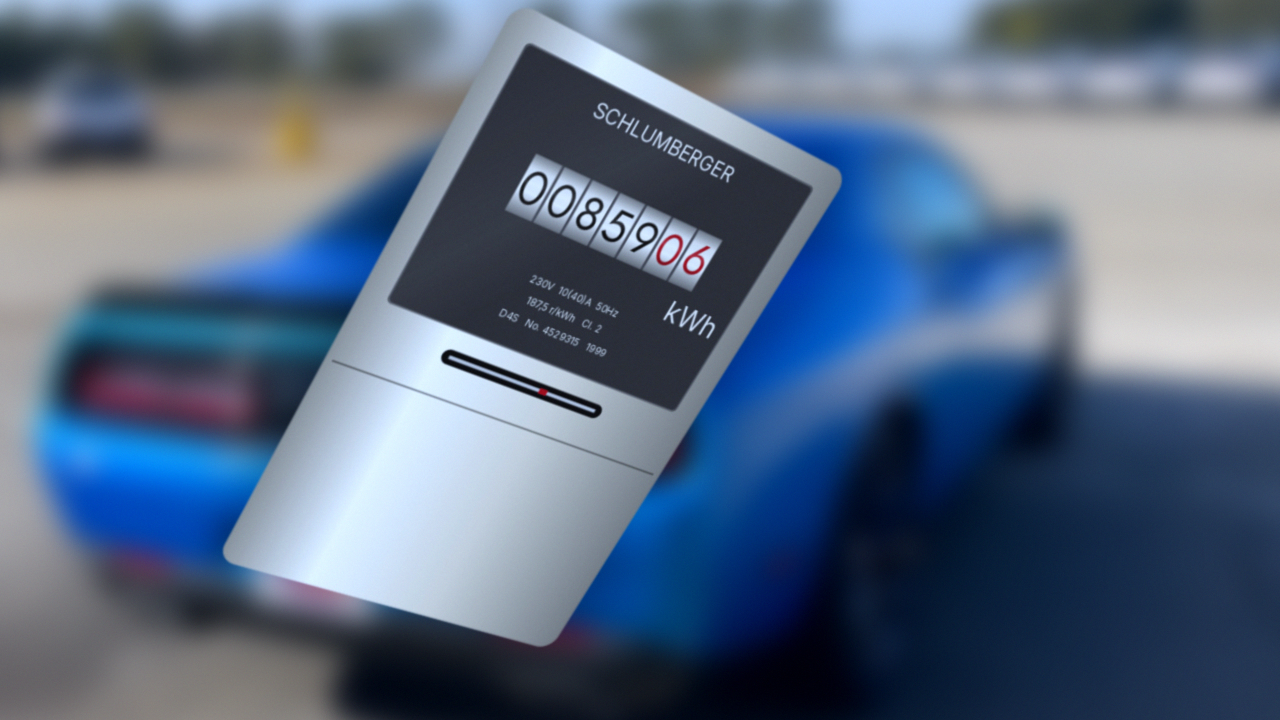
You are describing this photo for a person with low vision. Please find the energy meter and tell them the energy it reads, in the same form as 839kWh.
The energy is 859.06kWh
